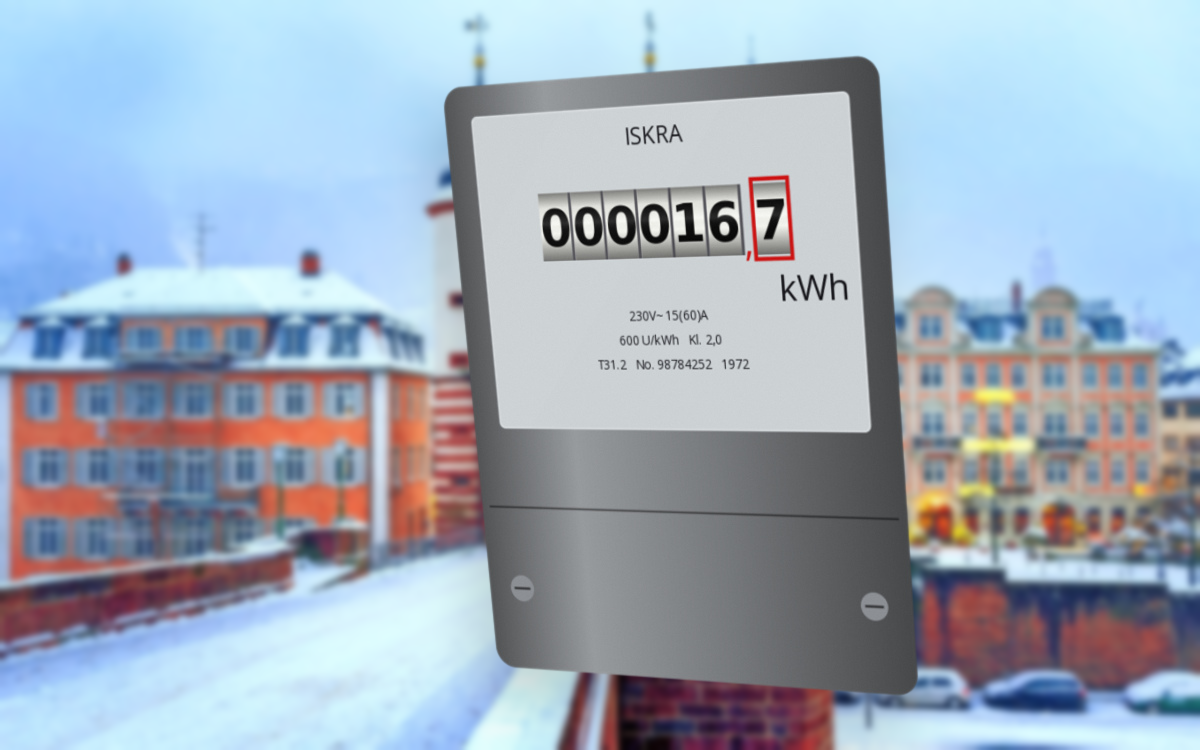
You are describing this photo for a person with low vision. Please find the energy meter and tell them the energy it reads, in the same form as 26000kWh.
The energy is 16.7kWh
